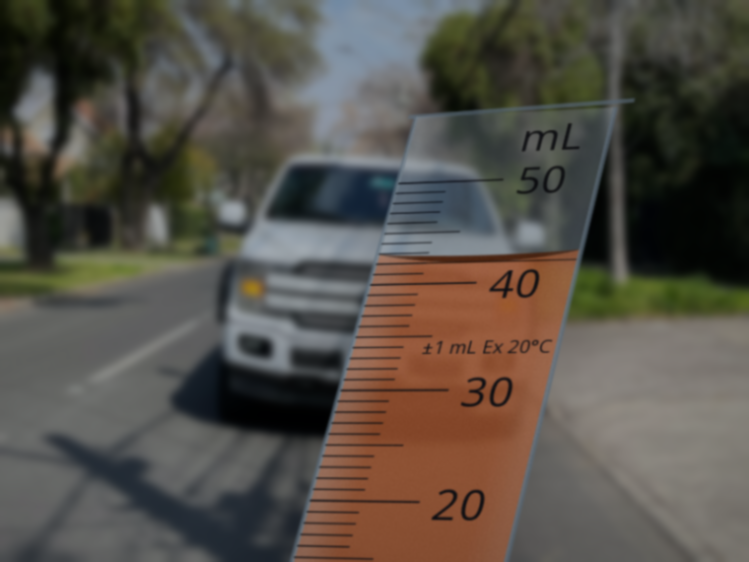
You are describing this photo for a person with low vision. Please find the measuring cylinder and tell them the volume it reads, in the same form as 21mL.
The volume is 42mL
